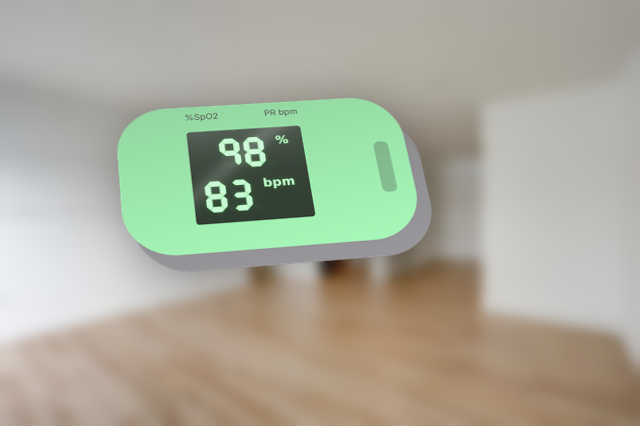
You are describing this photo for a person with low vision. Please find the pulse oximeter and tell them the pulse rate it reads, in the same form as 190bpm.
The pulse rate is 83bpm
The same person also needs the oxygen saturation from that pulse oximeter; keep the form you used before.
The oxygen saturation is 98%
